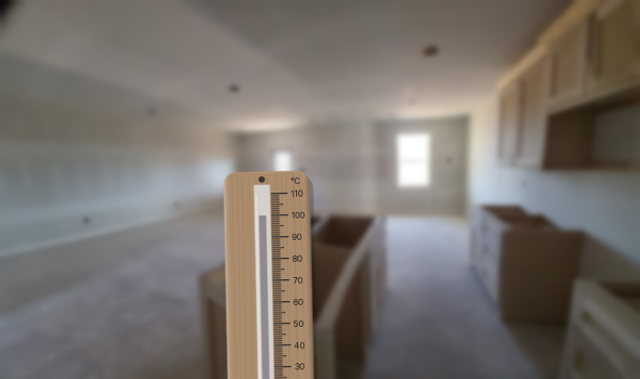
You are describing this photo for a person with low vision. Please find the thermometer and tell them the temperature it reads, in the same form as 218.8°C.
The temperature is 100°C
